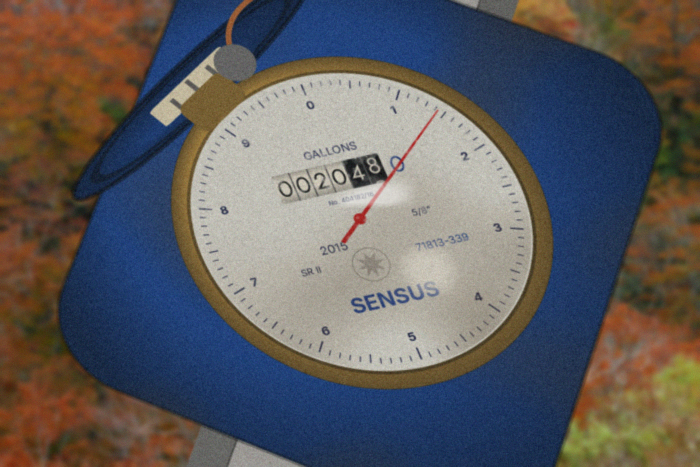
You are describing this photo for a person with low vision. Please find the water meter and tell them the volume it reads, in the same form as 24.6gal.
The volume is 20481.4gal
